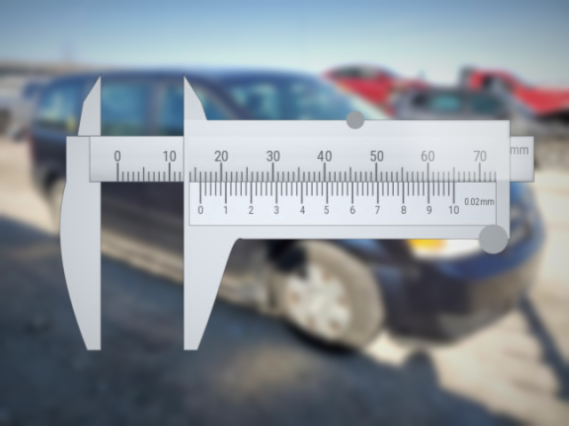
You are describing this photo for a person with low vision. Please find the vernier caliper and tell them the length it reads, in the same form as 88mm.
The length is 16.0mm
